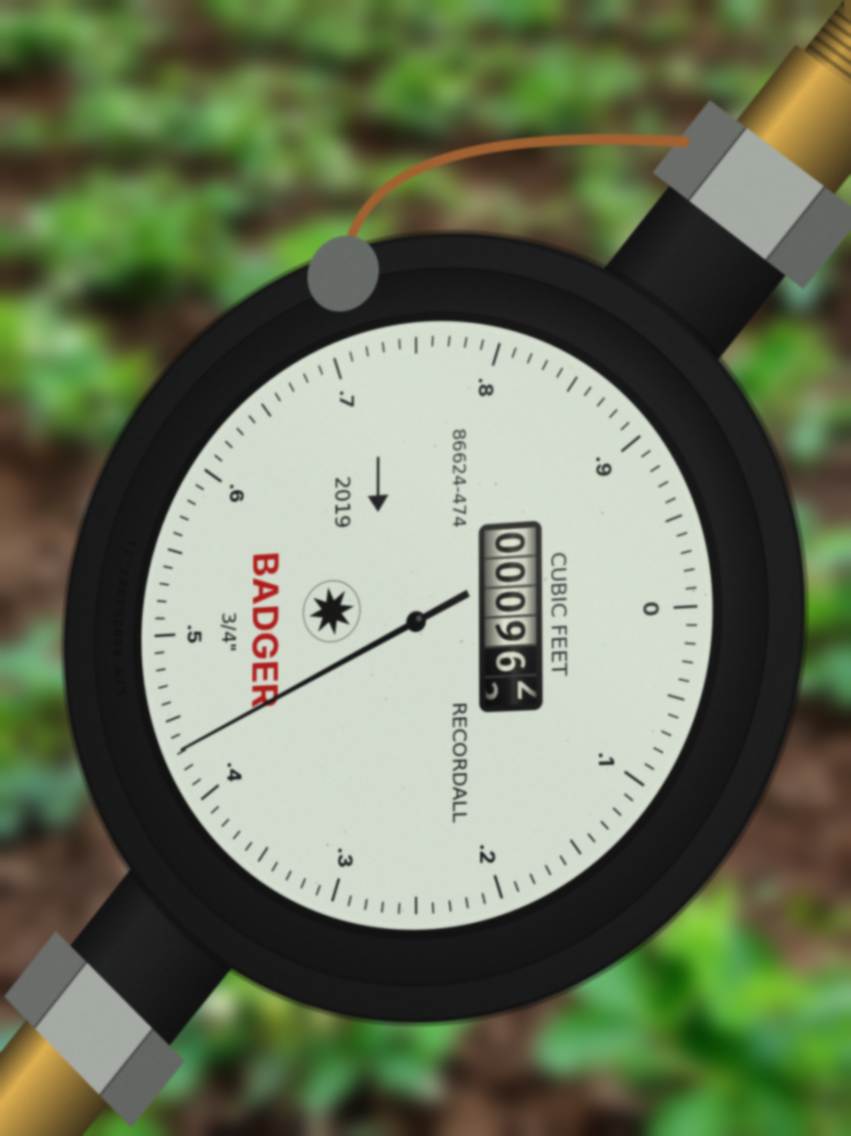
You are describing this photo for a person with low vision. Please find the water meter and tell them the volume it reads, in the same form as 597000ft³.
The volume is 962.43ft³
